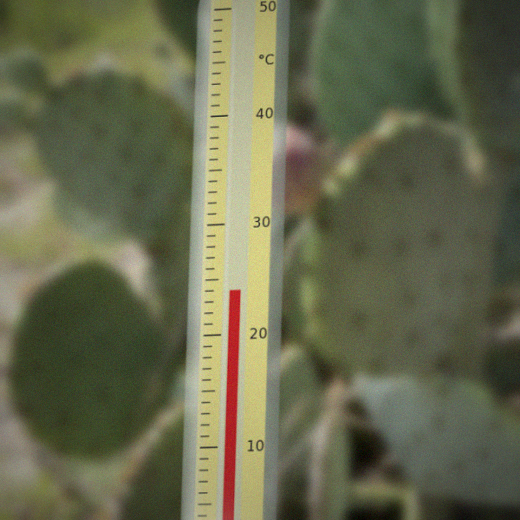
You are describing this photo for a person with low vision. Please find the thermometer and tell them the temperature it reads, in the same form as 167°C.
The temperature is 24°C
